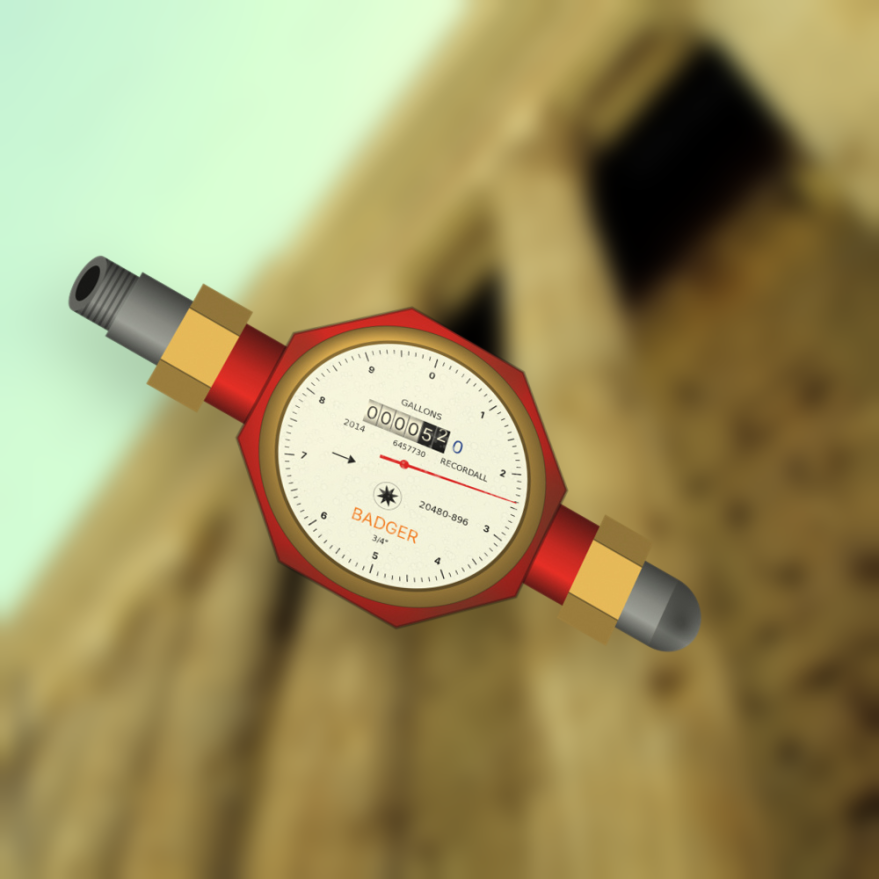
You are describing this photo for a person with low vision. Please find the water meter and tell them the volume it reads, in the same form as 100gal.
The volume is 522.4gal
